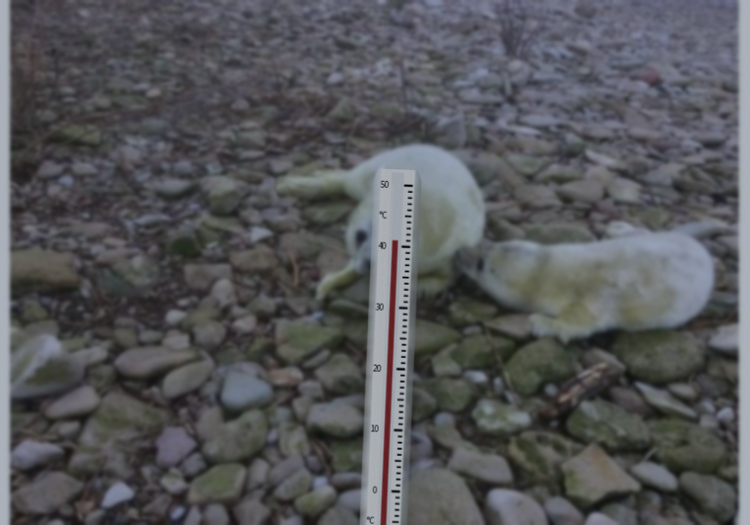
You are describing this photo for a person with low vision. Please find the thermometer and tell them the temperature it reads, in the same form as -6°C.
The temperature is 41°C
